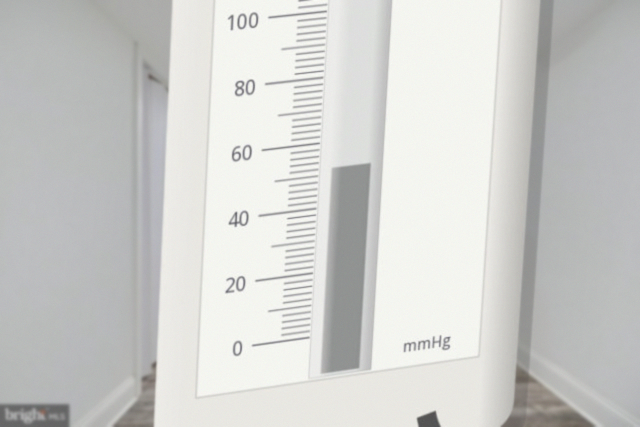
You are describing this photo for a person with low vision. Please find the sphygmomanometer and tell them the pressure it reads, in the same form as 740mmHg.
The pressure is 52mmHg
